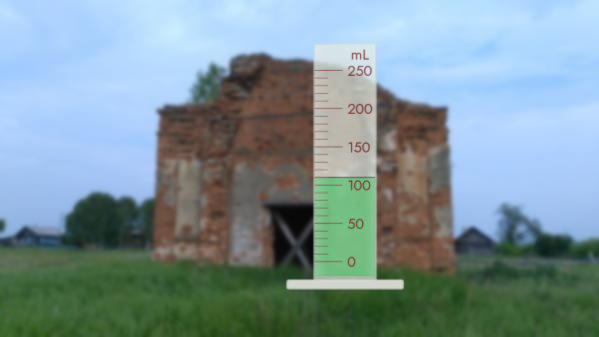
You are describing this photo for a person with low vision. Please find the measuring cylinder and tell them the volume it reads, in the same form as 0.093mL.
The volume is 110mL
